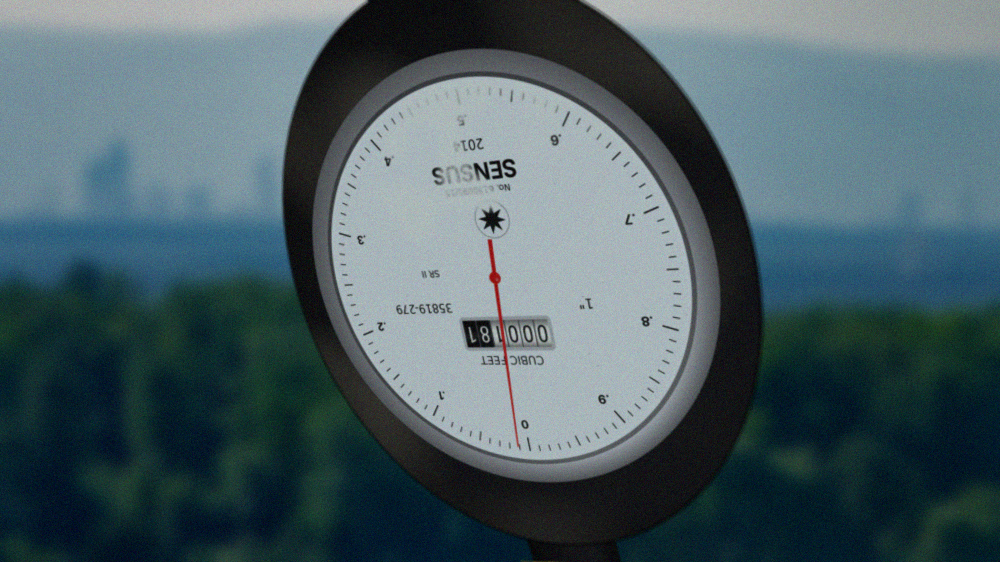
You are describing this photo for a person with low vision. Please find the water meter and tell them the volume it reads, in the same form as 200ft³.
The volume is 181.01ft³
